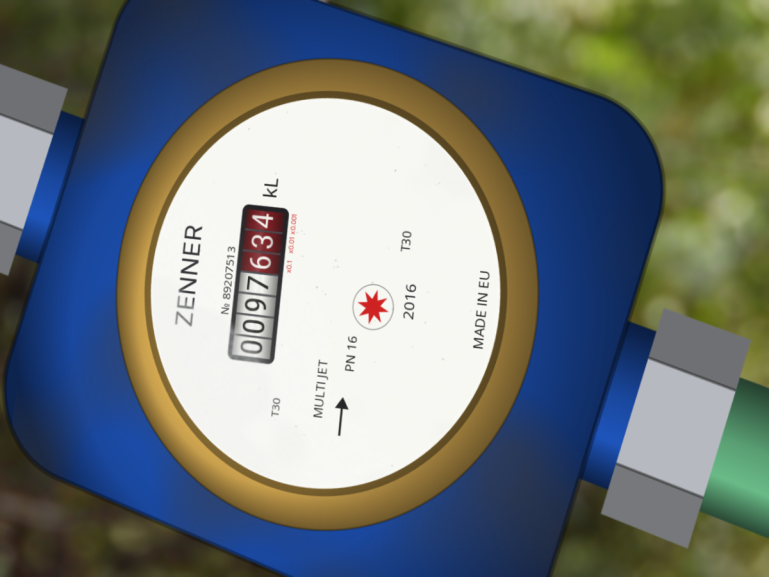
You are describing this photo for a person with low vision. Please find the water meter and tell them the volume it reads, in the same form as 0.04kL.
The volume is 97.634kL
